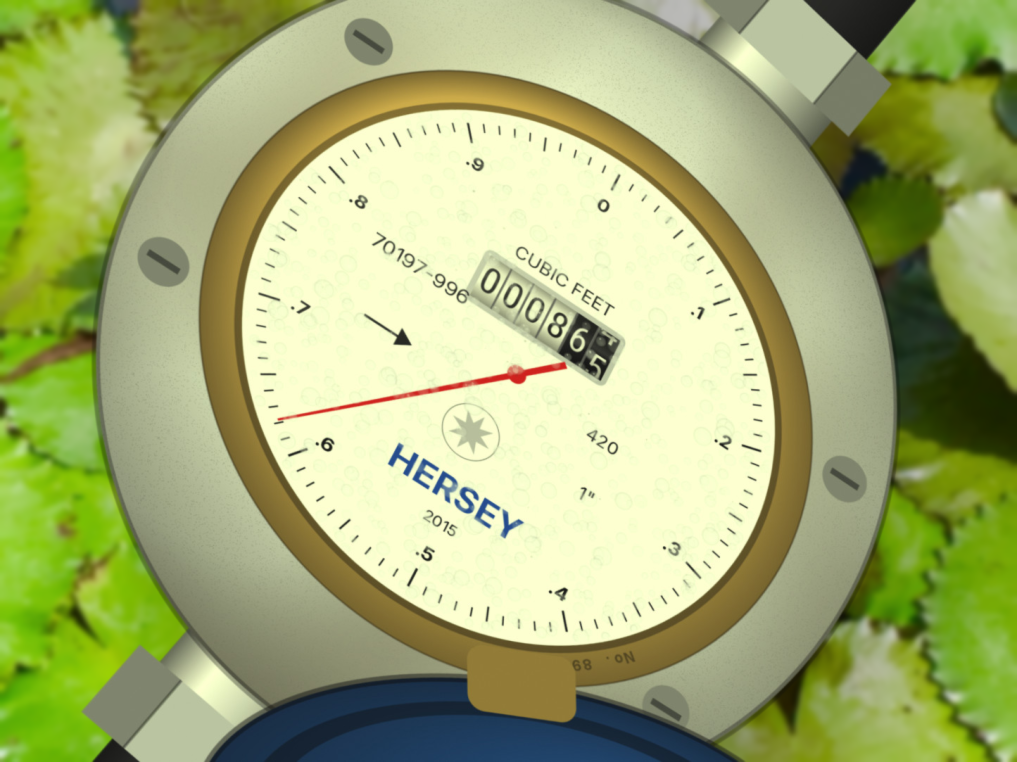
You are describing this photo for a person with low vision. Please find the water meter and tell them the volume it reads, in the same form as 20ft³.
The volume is 864.62ft³
